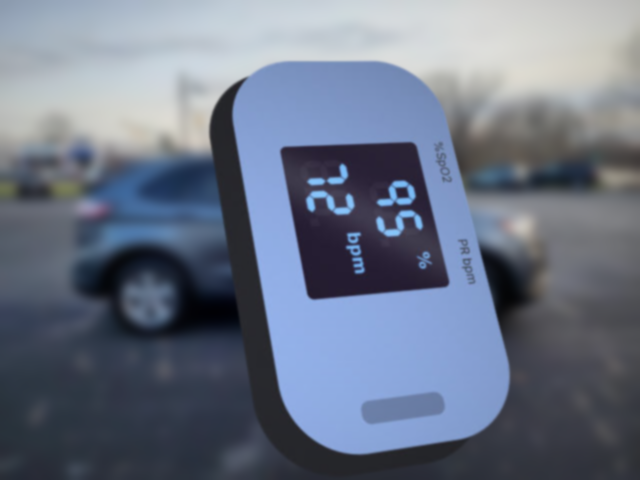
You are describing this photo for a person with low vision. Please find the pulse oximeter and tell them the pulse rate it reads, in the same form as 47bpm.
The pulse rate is 72bpm
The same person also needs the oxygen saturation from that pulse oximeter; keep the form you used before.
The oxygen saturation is 95%
